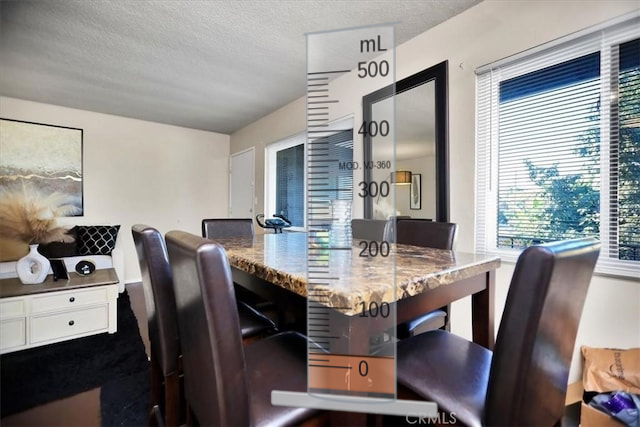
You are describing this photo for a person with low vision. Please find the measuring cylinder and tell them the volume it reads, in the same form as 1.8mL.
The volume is 20mL
